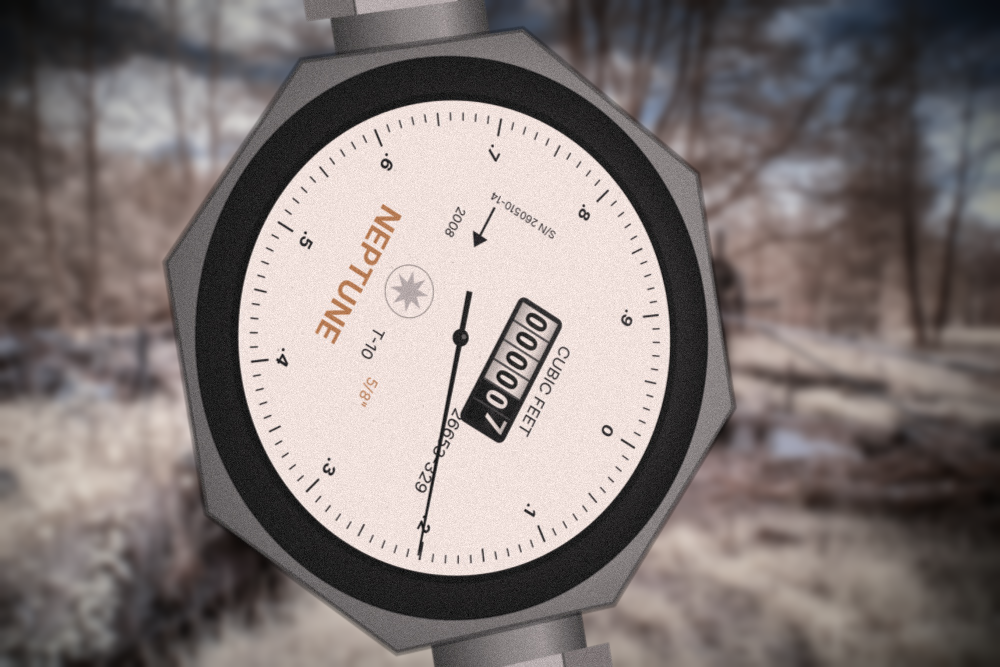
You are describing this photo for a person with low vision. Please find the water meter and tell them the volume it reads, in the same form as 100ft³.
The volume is 7.20ft³
